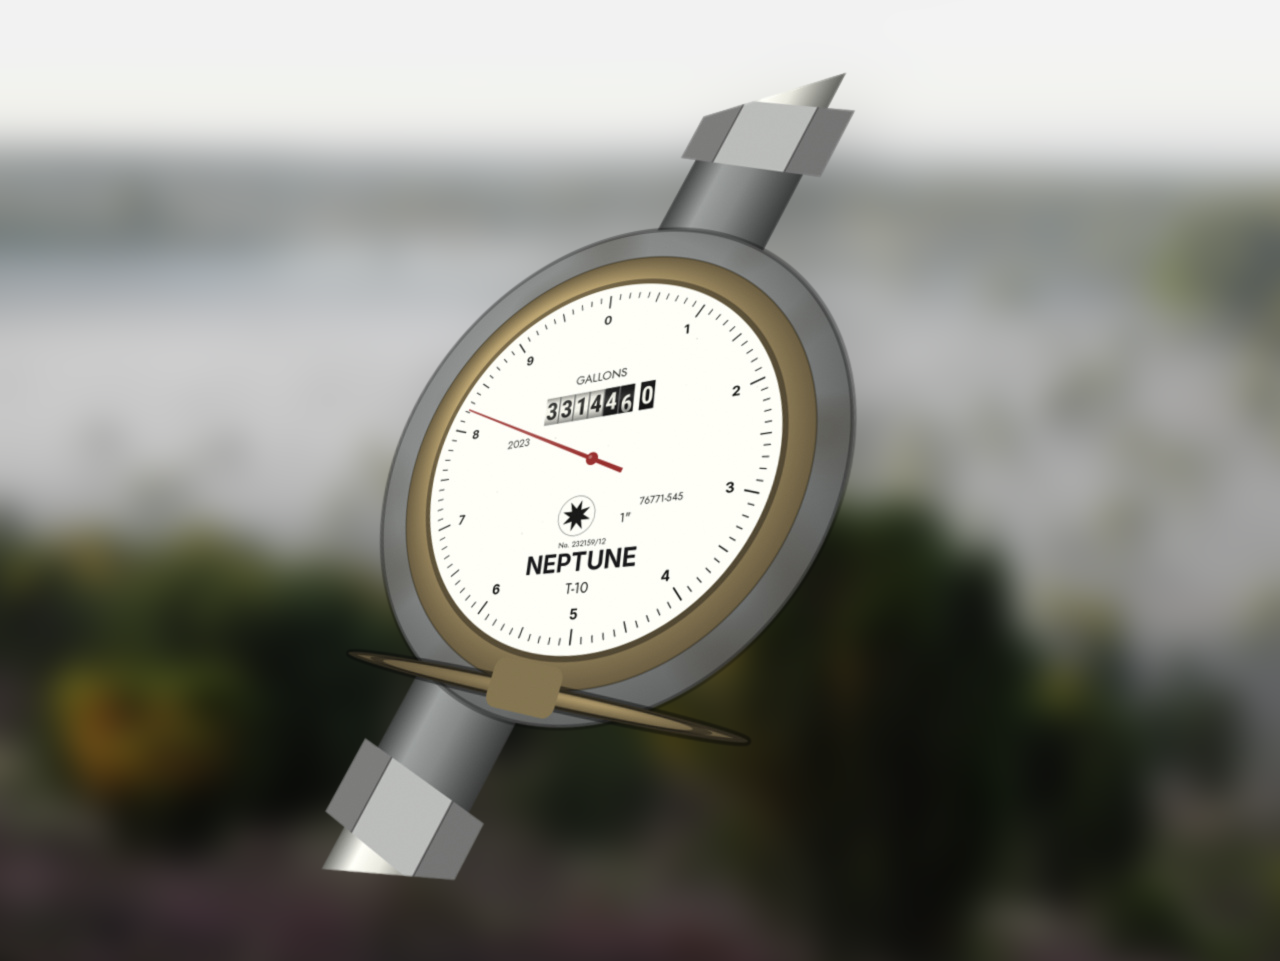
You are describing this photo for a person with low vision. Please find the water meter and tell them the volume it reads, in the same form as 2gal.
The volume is 3314458.2gal
